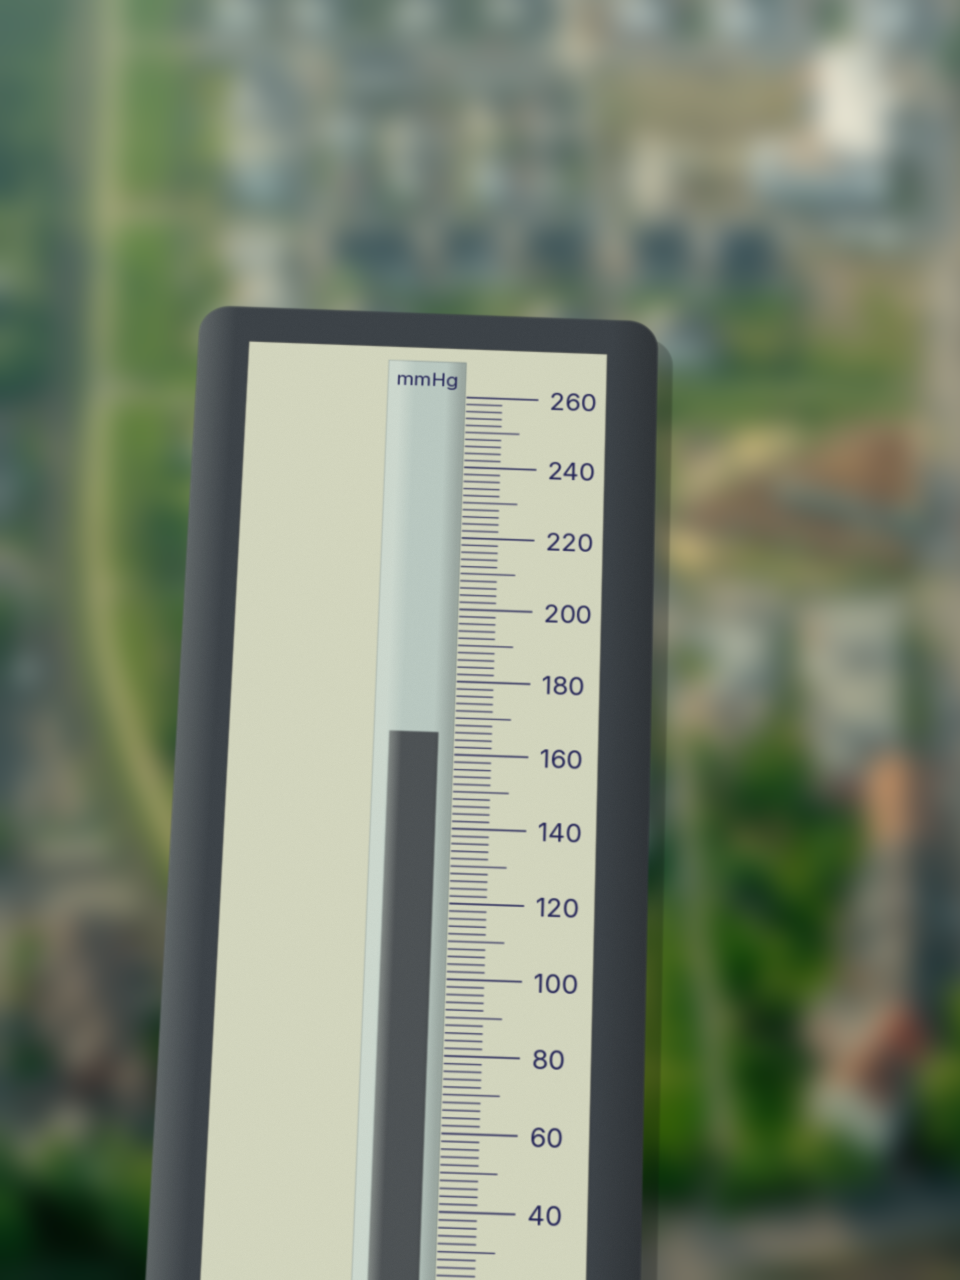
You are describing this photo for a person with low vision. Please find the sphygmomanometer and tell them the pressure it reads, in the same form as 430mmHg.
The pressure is 166mmHg
